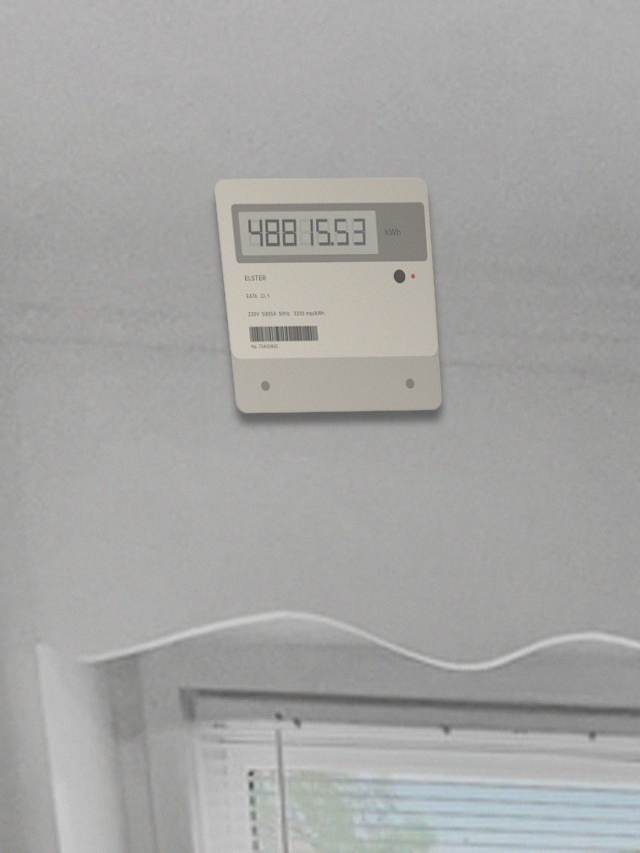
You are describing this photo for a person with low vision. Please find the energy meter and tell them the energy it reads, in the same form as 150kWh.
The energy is 48815.53kWh
